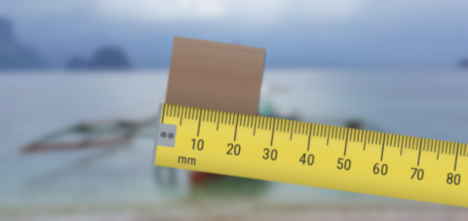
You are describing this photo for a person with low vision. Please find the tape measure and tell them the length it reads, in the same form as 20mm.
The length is 25mm
